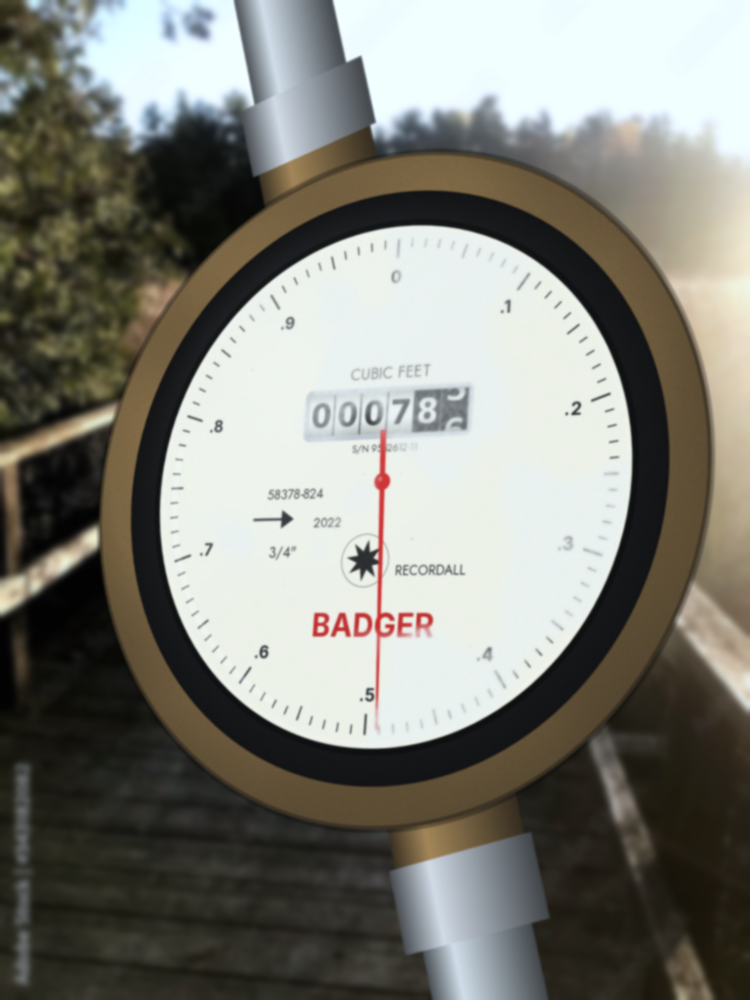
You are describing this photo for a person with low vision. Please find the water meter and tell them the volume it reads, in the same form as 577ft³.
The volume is 785.49ft³
